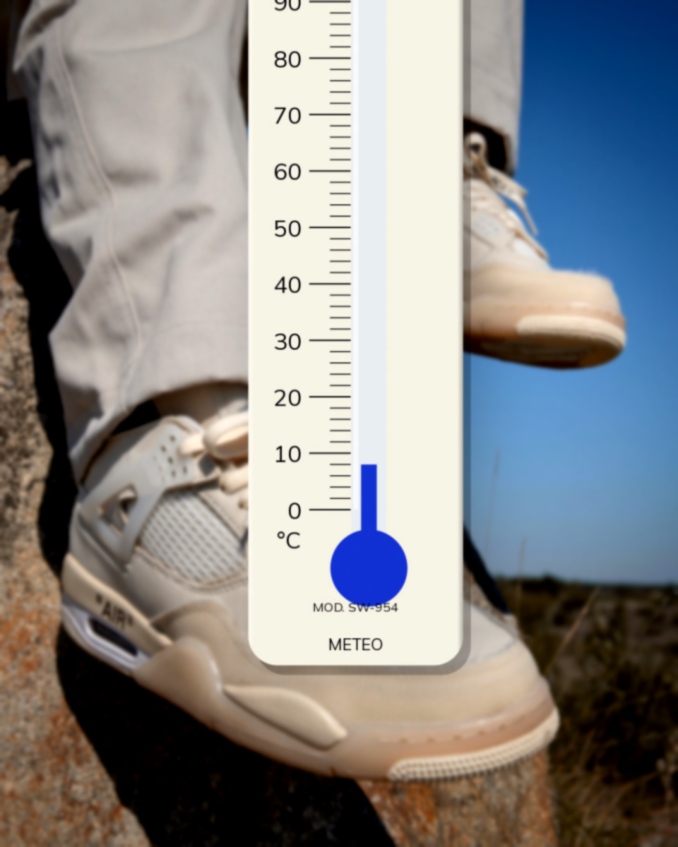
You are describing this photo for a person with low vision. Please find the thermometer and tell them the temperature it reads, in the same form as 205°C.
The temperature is 8°C
